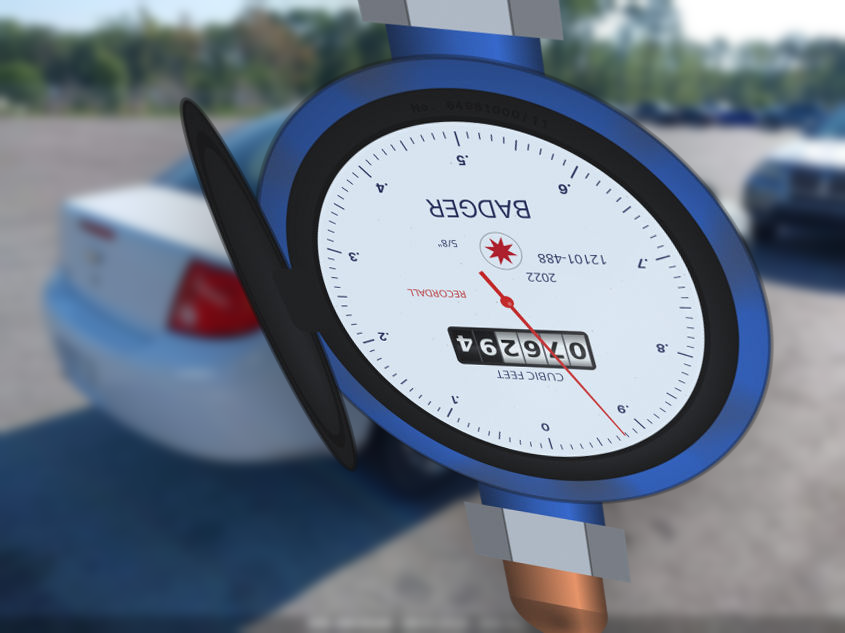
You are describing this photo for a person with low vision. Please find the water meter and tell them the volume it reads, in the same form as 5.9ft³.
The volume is 76293.92ft³
